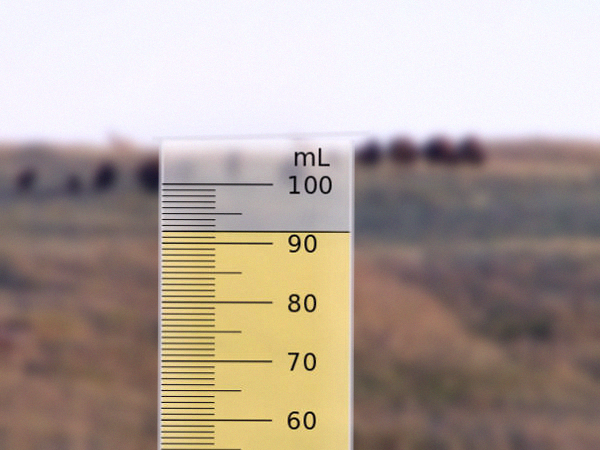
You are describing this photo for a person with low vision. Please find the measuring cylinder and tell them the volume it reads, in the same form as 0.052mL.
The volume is 92mL
